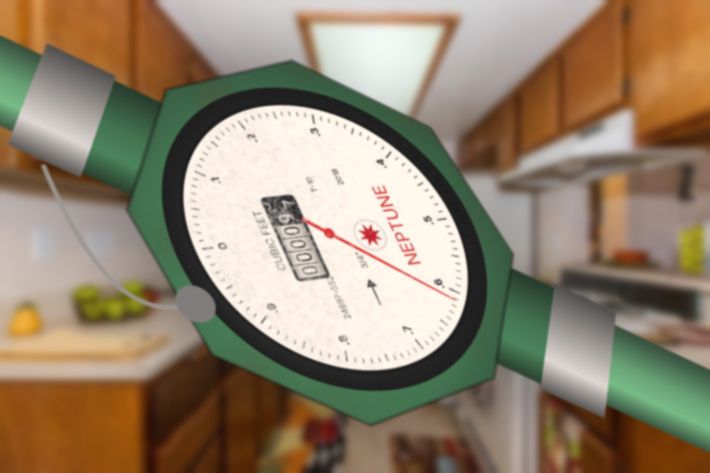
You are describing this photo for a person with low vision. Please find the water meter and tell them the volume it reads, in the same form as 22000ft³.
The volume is 96.61ft³
